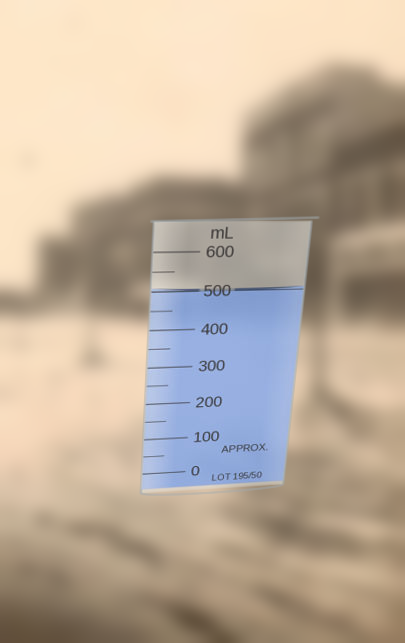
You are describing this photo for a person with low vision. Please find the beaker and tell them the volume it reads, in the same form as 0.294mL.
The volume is 500mL
